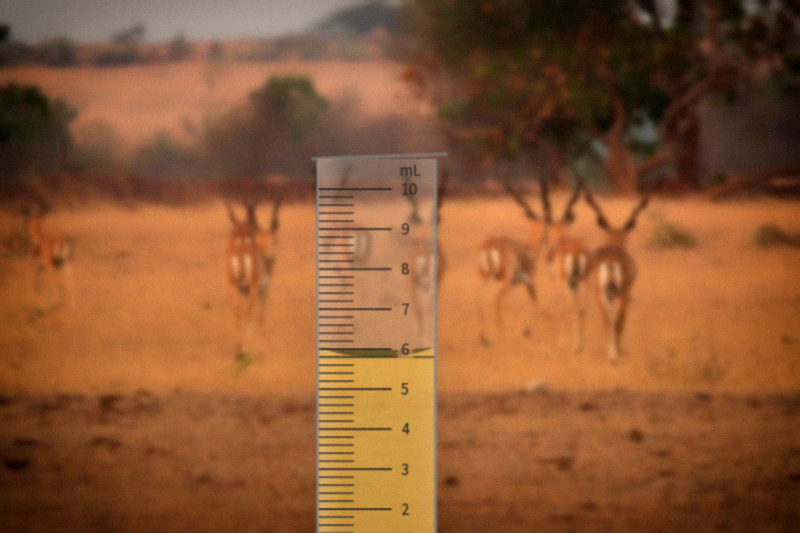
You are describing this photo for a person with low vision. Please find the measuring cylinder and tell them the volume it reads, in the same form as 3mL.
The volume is 5.8mL
